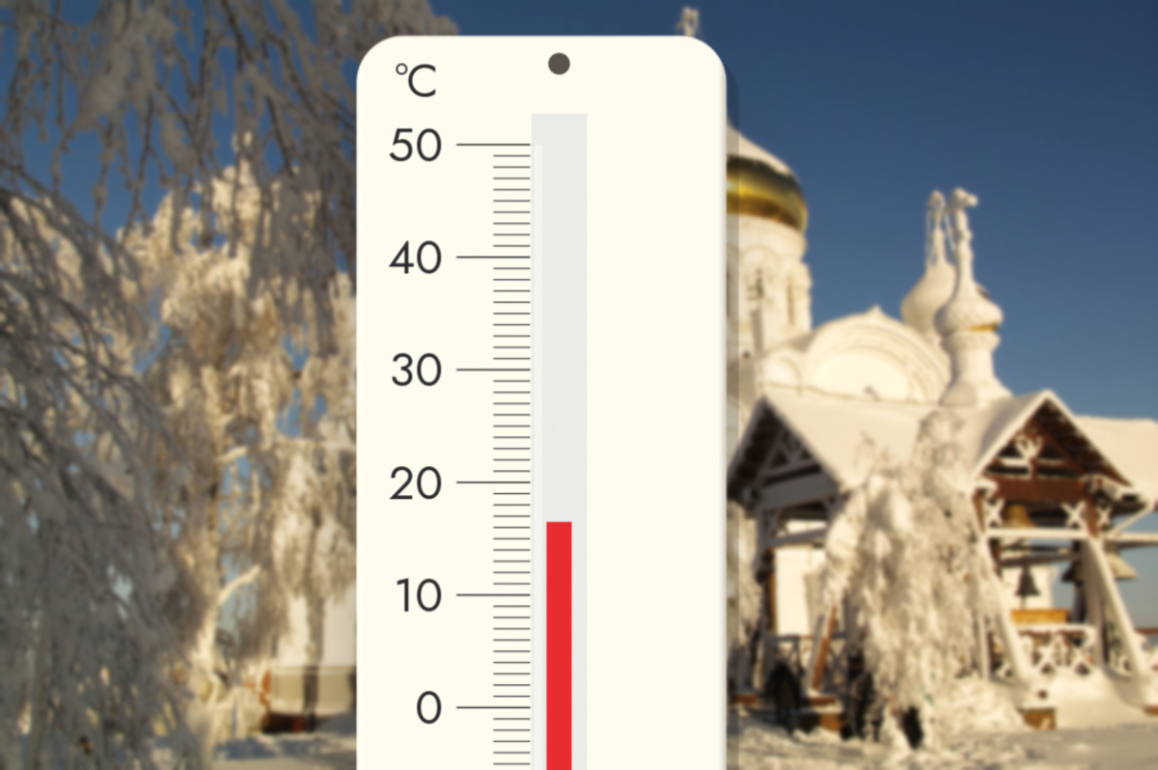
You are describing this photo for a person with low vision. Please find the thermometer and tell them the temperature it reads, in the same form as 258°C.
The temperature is 16.5°C
